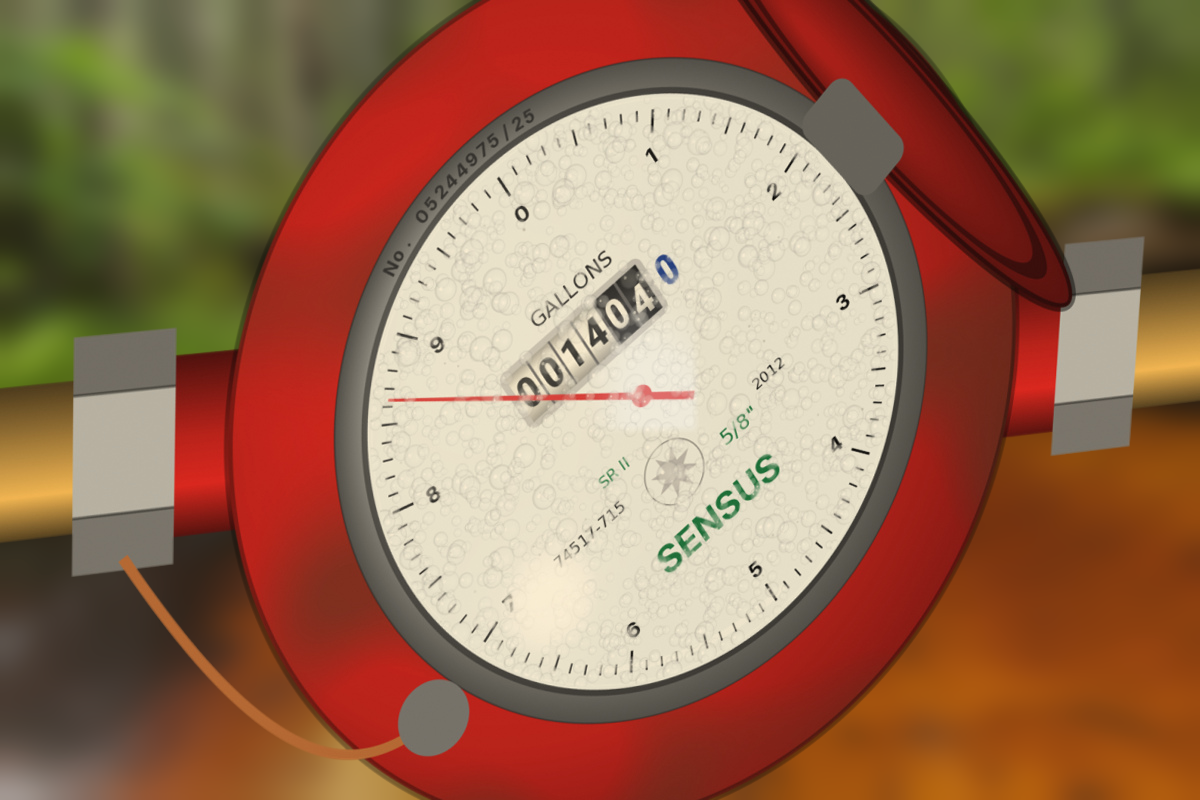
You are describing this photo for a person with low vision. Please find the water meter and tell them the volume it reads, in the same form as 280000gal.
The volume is 14038.6gal
